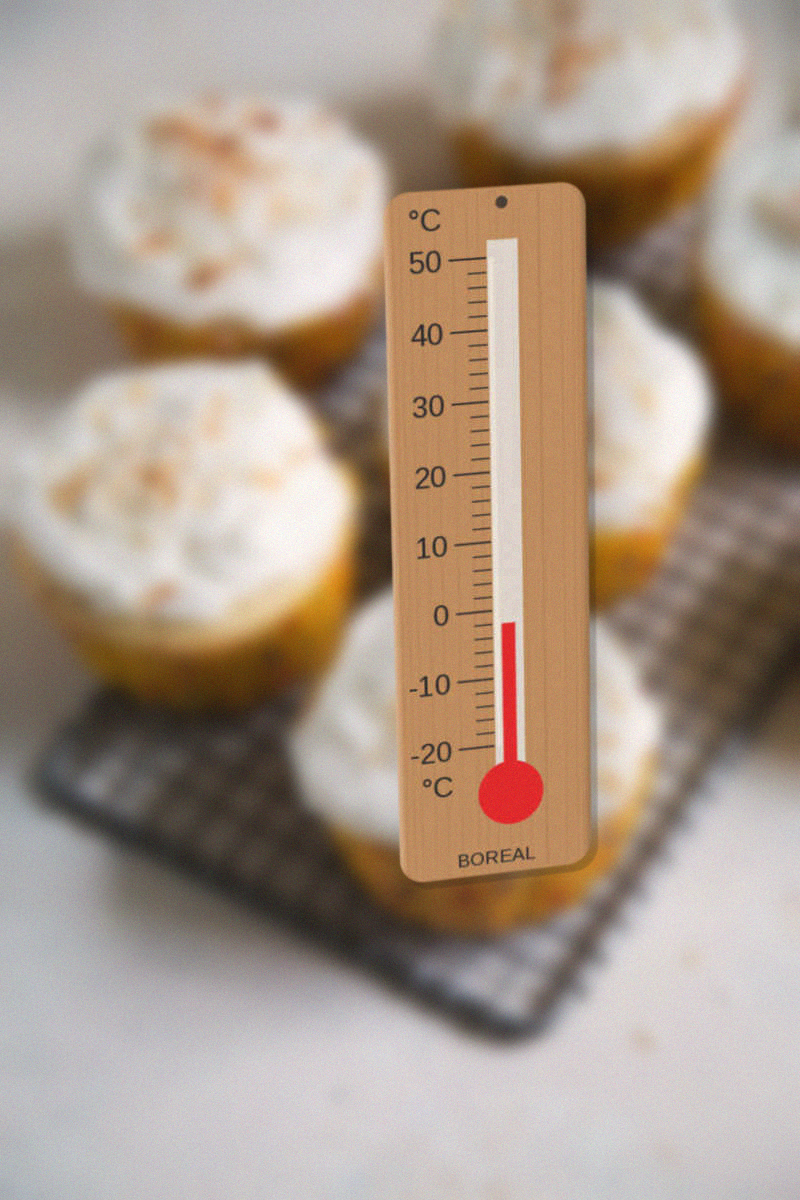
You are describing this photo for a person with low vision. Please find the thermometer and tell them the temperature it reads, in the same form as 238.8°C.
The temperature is -2°C
